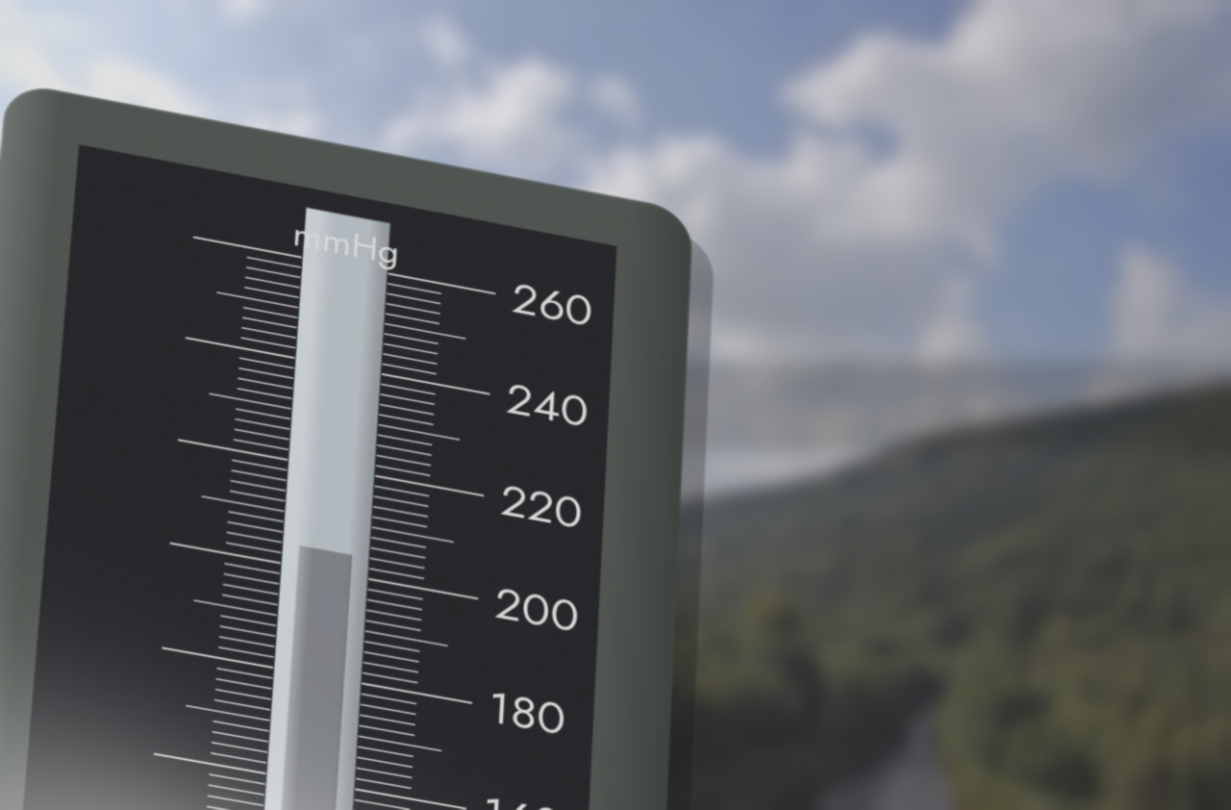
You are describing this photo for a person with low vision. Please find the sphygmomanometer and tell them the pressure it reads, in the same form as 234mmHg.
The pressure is 204mmHg
